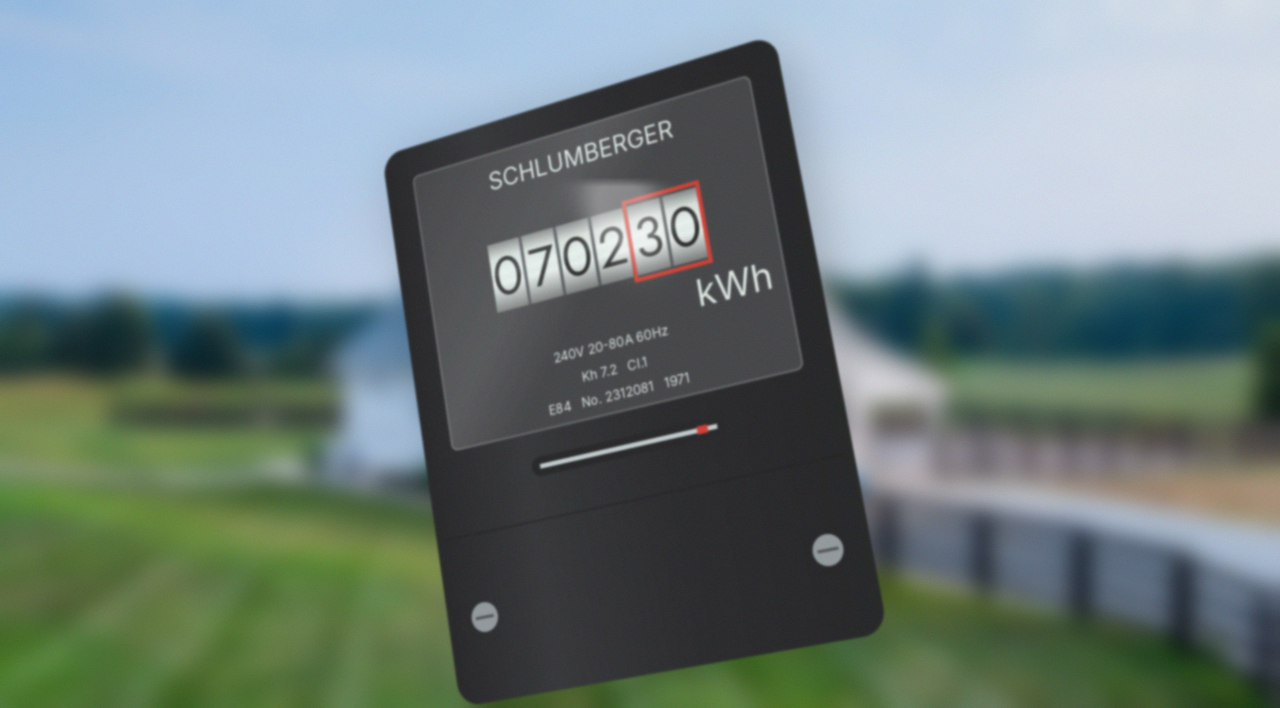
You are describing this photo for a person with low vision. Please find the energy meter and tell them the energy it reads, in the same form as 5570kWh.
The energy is 702.30kWh
